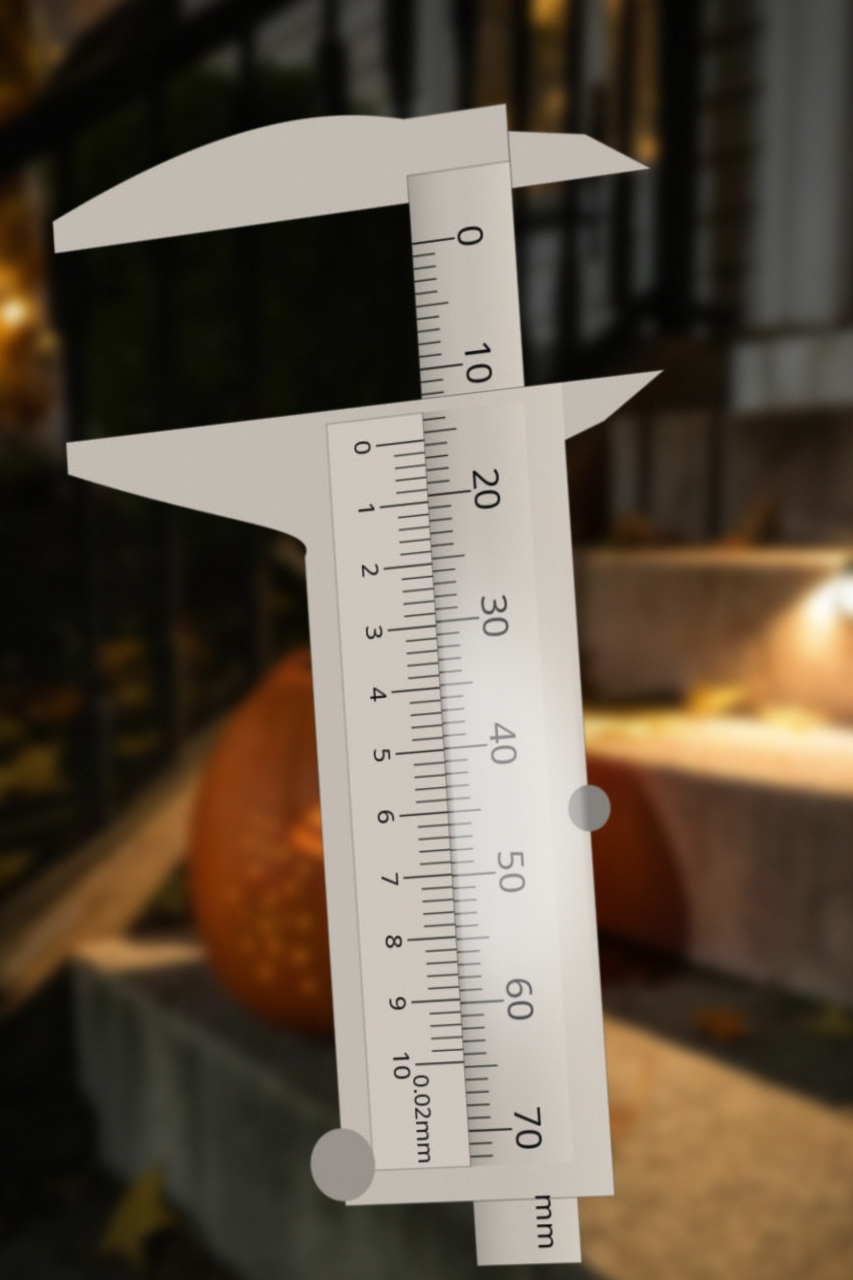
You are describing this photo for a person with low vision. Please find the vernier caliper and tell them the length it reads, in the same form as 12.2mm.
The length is 15.6mm
